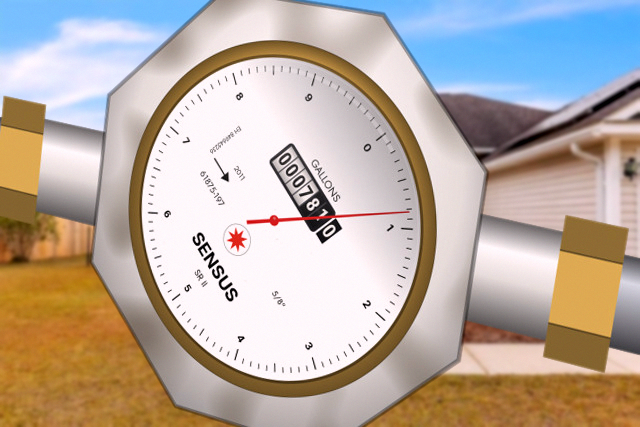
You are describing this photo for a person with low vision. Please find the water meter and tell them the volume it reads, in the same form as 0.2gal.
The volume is 7810.8gal
